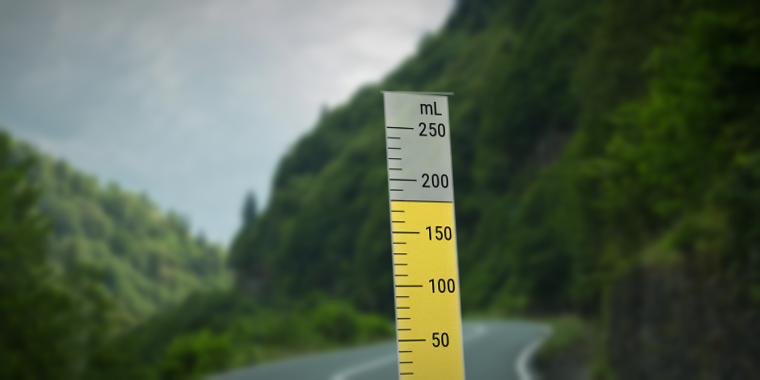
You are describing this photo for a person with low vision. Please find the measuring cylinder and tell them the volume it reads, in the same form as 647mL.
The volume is 180mL
